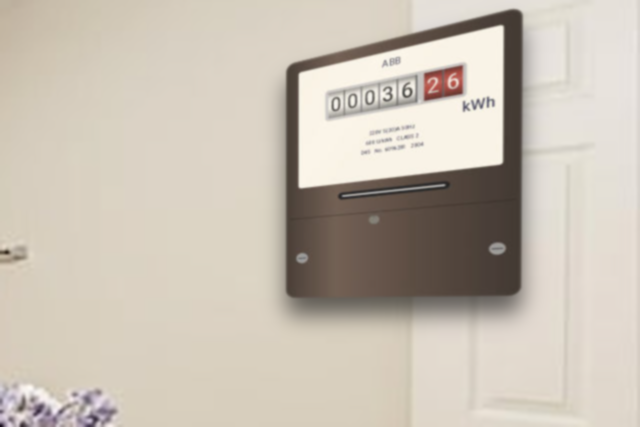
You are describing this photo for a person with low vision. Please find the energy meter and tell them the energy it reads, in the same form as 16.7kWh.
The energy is 36.26kWh
